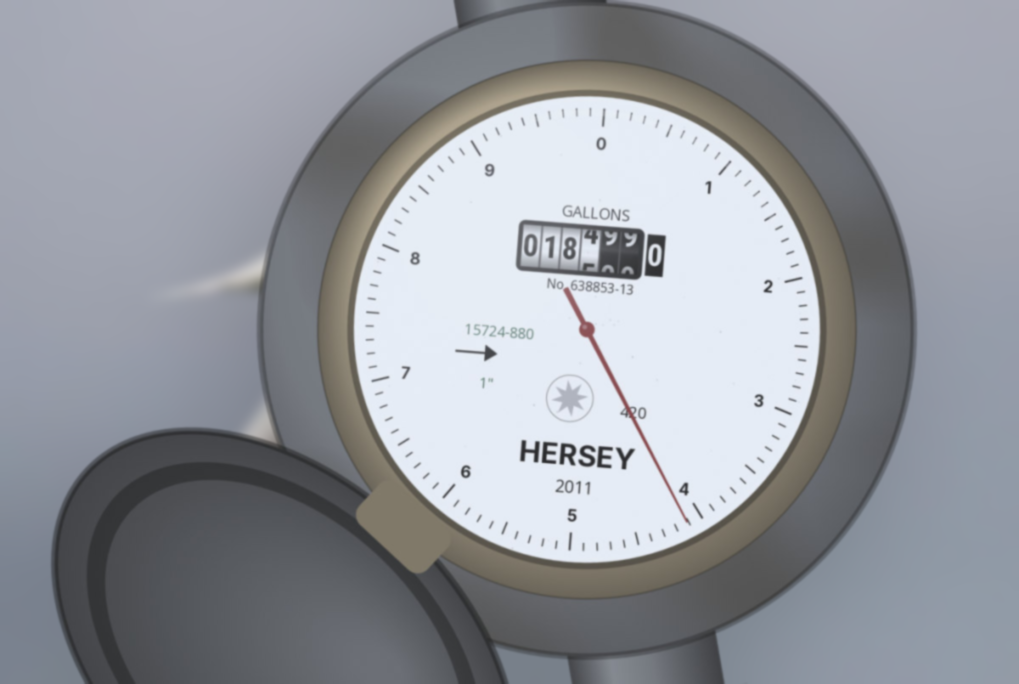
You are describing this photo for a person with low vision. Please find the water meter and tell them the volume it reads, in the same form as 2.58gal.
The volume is 184994.1gal
